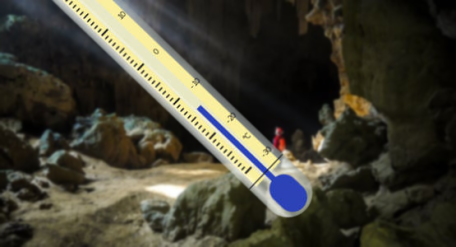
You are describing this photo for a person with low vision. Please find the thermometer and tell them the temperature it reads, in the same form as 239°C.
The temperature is -14°C
